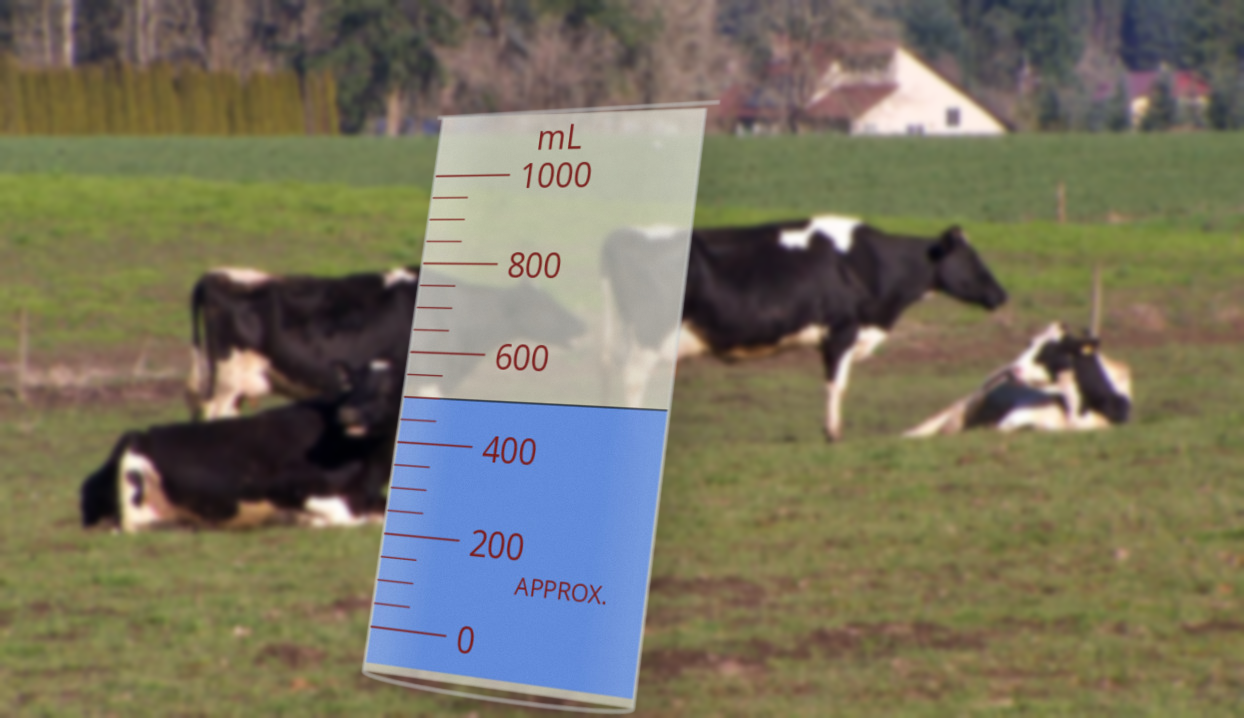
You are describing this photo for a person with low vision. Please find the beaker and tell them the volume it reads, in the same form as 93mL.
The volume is 500mL
